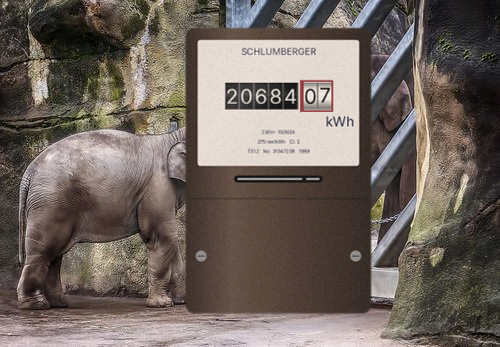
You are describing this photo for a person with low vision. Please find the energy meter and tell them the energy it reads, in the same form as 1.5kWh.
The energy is 20684.07kWh
